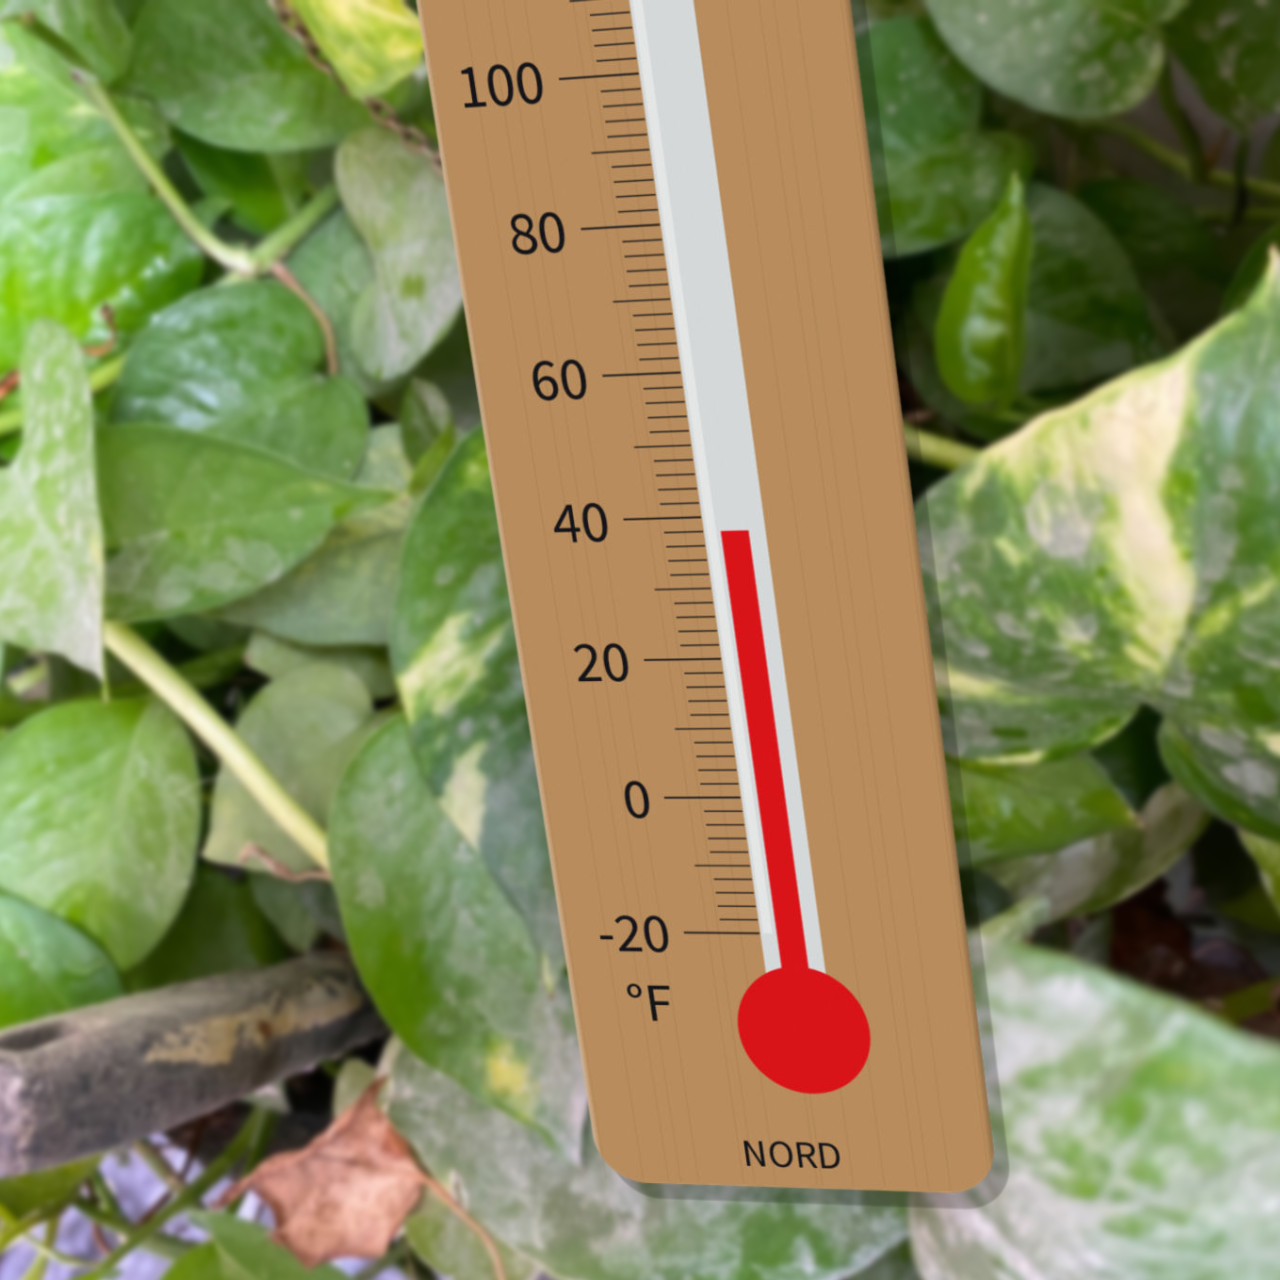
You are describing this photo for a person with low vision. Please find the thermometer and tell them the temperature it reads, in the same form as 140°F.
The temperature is 38°F
